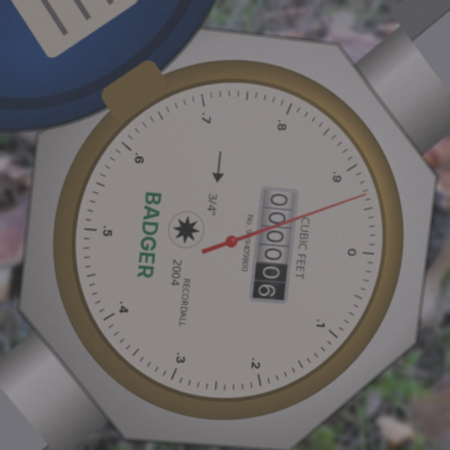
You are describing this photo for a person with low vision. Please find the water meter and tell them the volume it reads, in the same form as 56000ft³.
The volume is 5.93ft³
